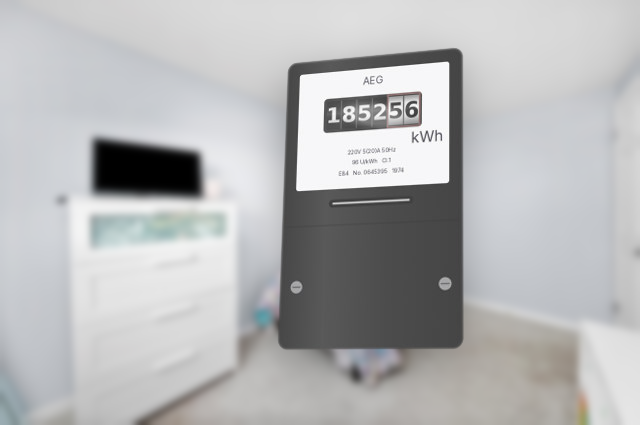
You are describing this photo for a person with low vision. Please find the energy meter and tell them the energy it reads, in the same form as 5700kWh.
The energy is 1852.56kWh
